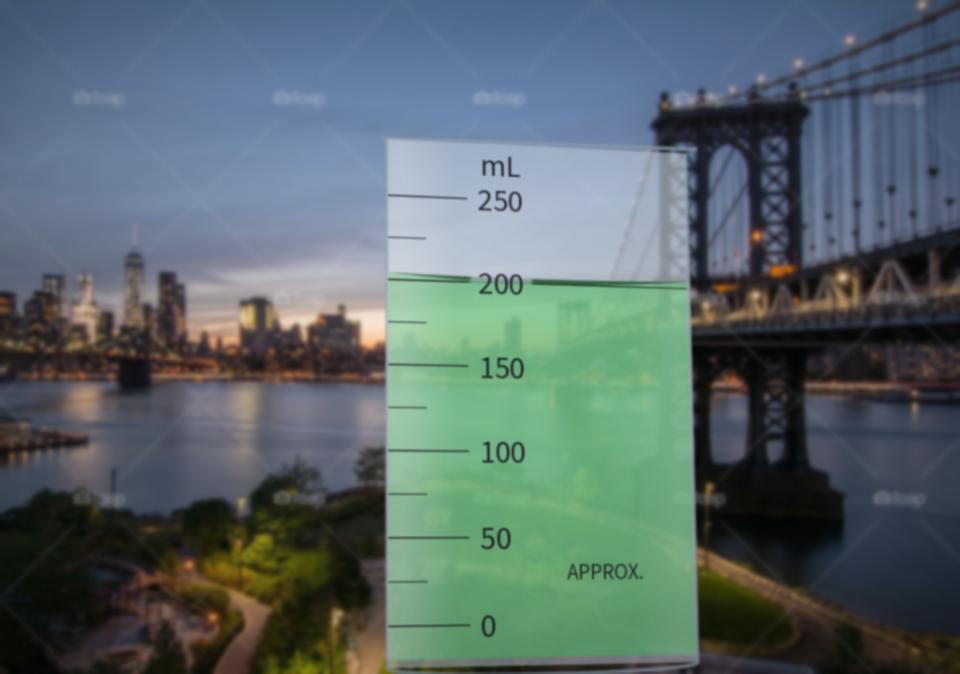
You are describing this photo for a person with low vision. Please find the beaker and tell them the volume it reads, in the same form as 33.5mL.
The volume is 200mL
